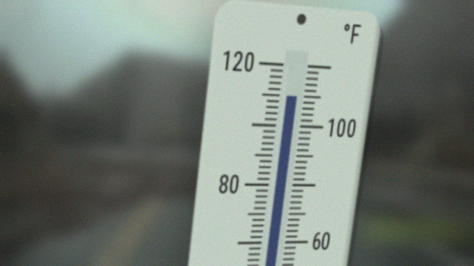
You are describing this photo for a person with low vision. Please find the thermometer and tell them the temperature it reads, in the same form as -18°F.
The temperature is 110°F
